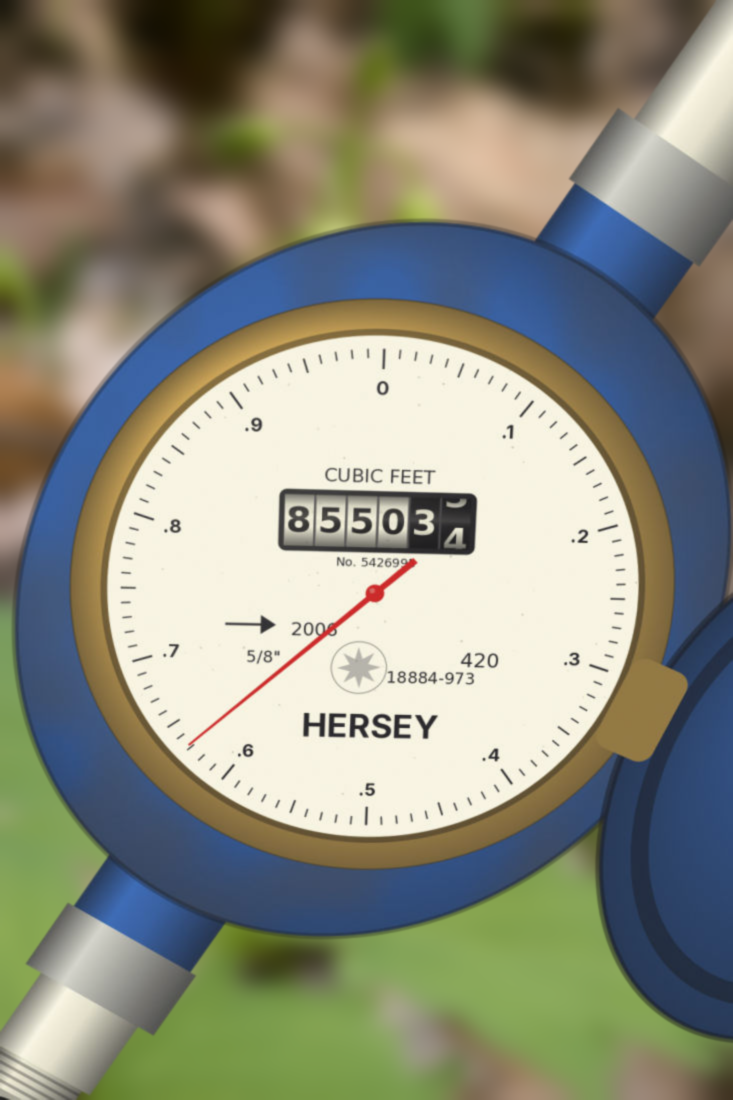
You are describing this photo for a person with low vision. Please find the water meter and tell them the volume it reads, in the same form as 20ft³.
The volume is 855033.63ft³
